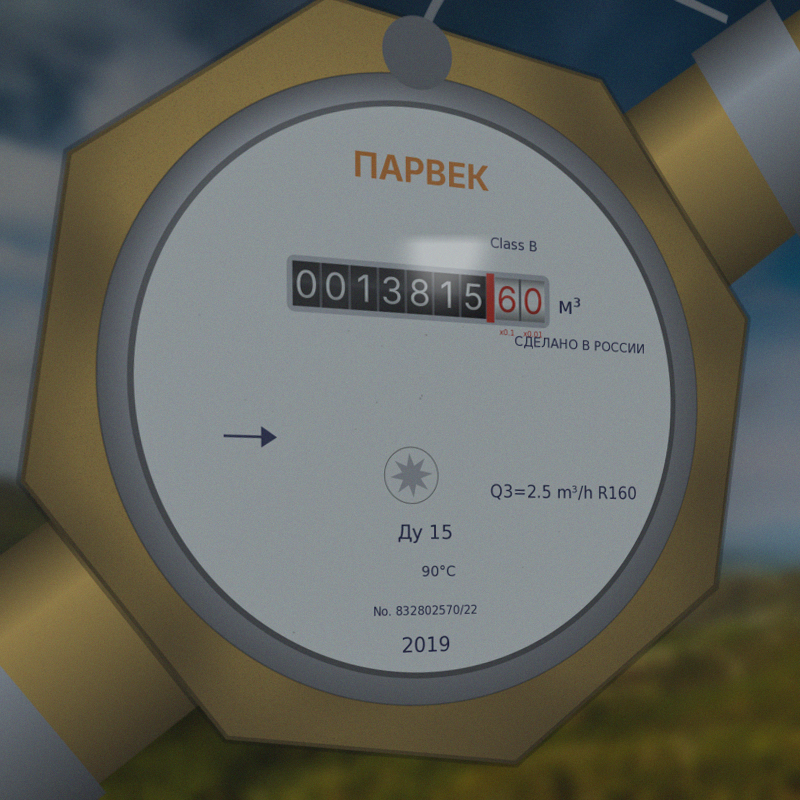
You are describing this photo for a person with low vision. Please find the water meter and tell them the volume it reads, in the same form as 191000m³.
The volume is 13815.60m³
